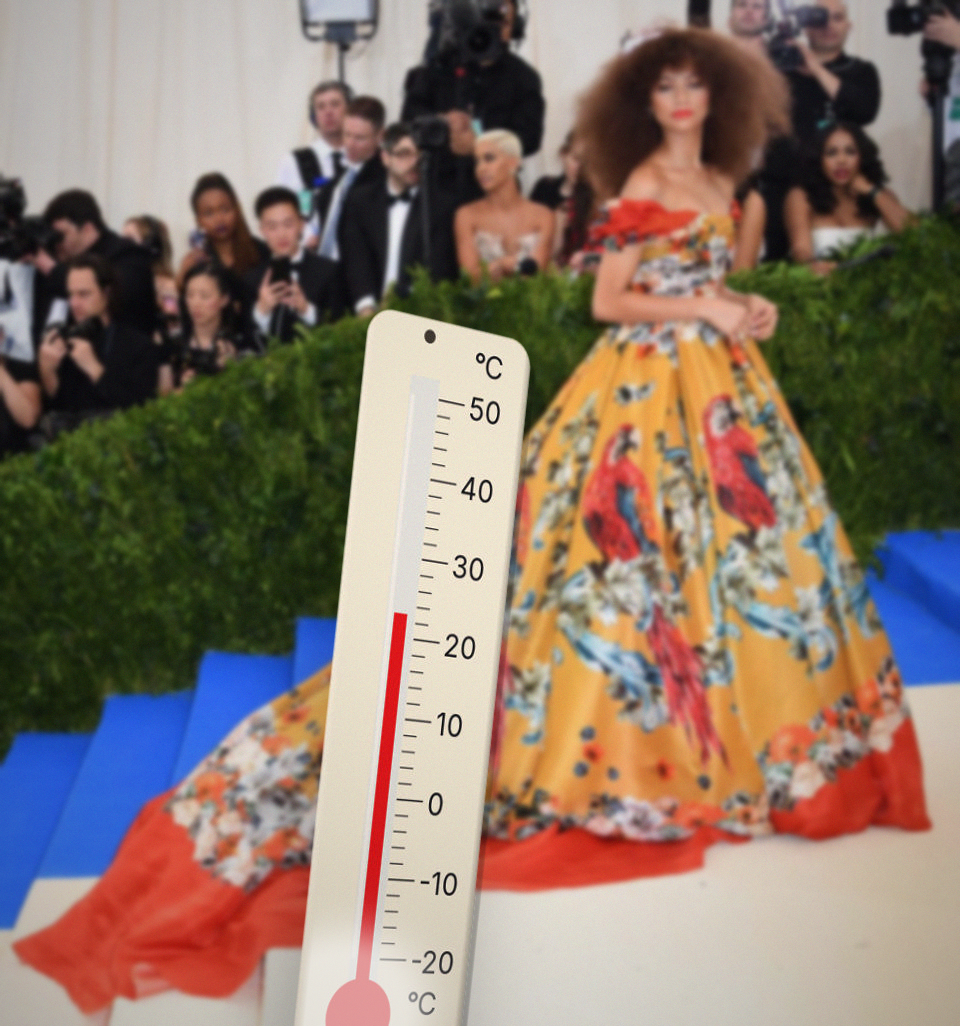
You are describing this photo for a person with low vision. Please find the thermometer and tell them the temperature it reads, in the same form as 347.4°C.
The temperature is 23°C
